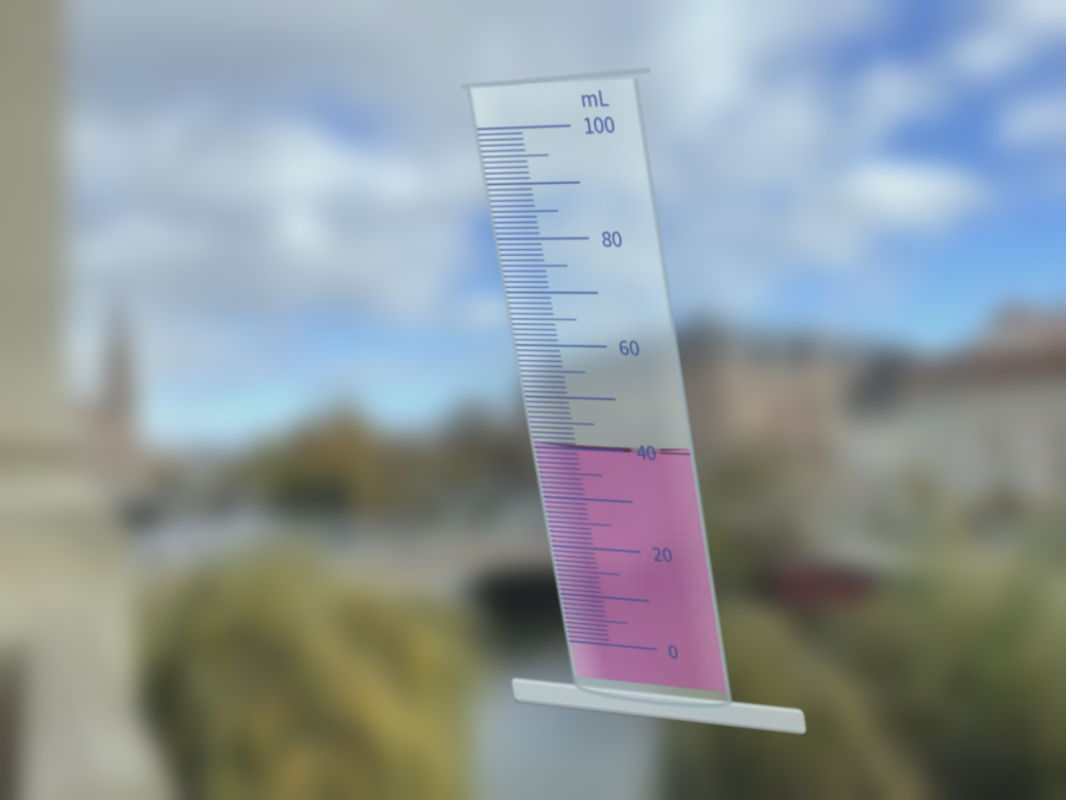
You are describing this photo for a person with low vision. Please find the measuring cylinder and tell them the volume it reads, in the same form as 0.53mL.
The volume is 40mL
